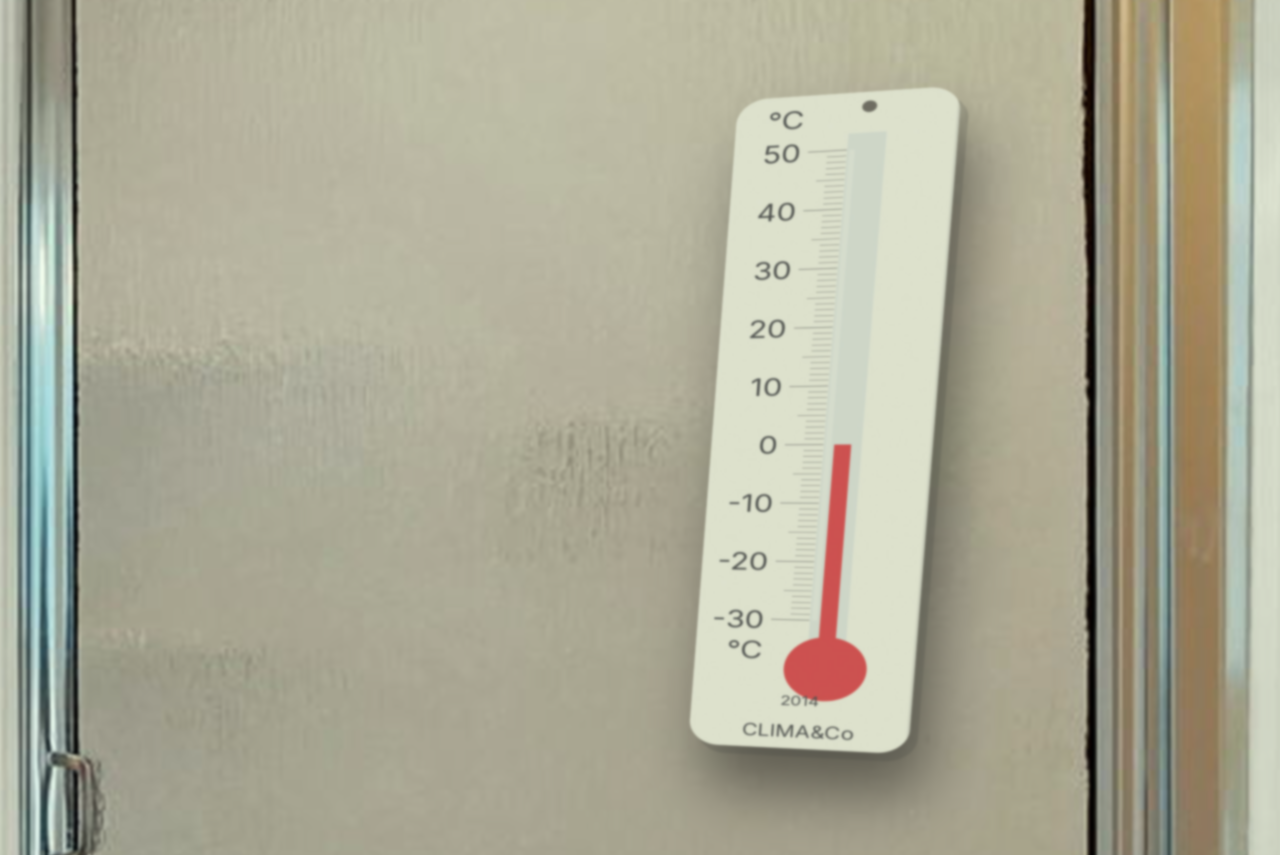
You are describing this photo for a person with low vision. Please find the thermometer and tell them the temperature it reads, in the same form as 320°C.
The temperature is 0°C
